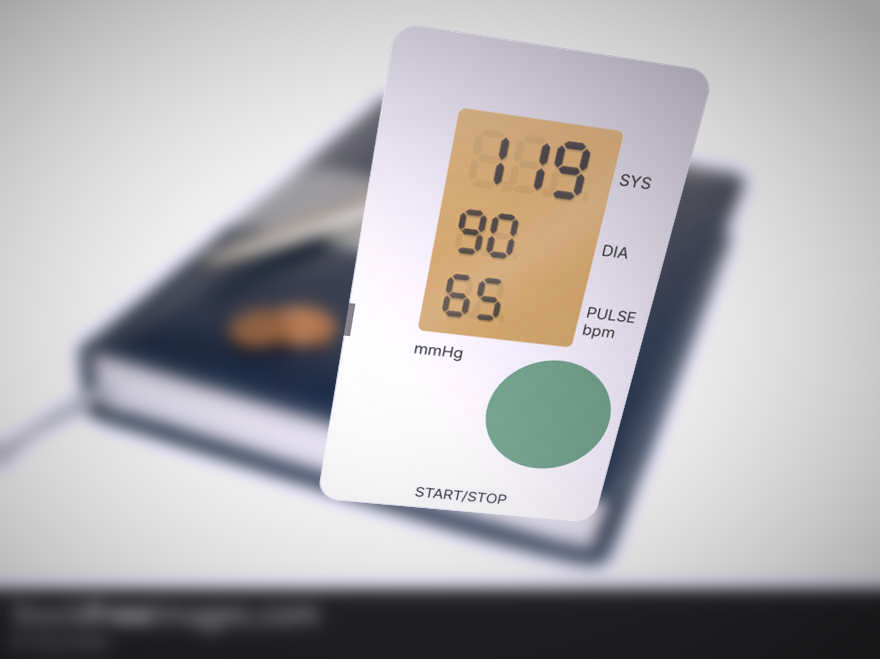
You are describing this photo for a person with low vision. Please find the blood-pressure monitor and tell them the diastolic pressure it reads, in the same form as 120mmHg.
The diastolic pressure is 90mmHg
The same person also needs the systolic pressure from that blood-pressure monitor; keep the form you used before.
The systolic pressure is 119mmHg
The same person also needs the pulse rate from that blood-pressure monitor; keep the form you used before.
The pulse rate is 65bpm
